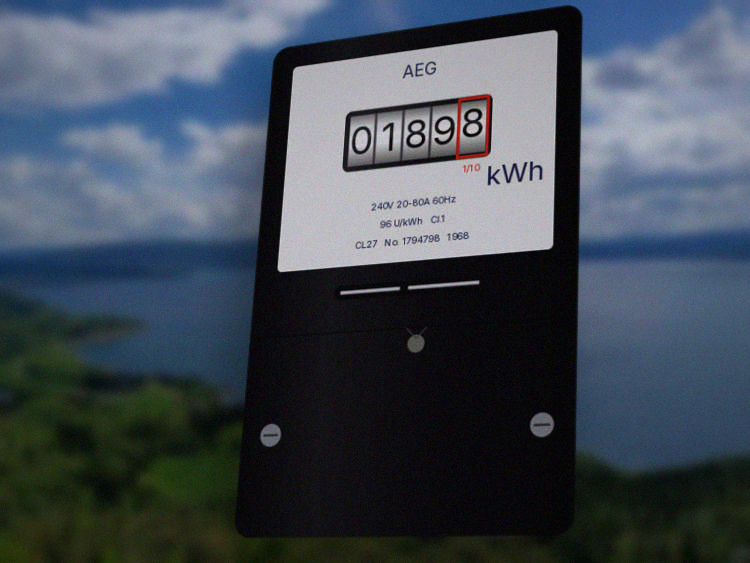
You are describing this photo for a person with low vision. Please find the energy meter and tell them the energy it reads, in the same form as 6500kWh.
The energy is 189.8kWh
